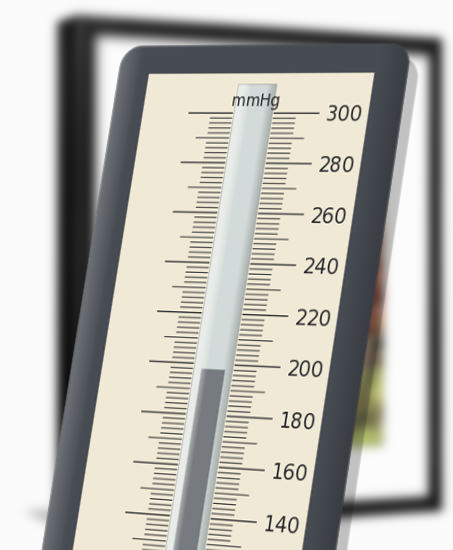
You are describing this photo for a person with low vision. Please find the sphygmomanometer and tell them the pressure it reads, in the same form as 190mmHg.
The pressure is 198mmHg
